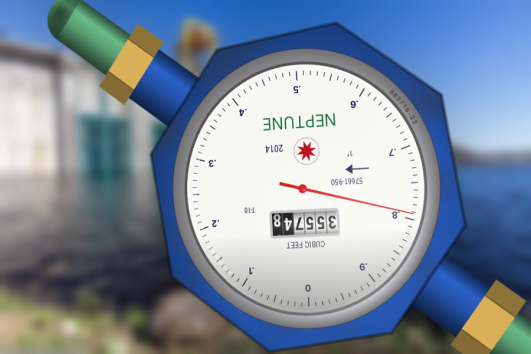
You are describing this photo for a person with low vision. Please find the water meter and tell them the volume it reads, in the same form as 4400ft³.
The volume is 355747.79ft³
